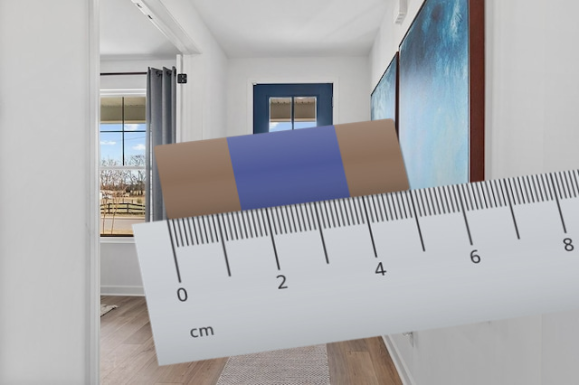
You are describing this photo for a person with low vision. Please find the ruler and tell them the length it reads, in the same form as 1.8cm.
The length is 5cm
